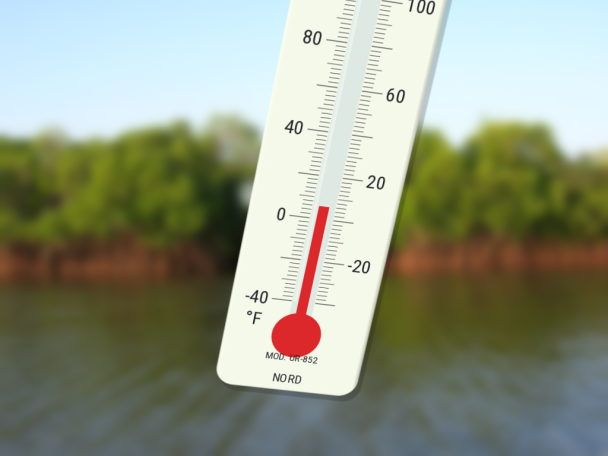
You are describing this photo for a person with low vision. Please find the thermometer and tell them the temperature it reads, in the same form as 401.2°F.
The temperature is 6°F
